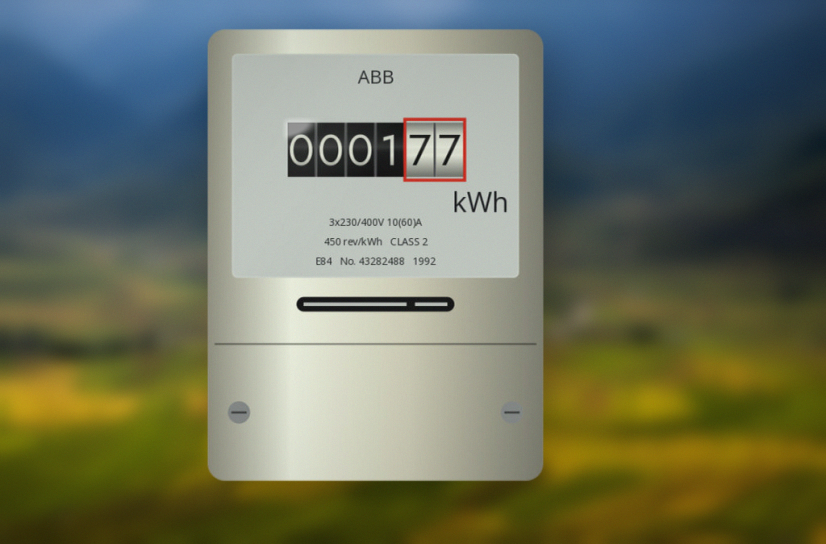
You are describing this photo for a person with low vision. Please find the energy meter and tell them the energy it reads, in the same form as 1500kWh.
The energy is 1.77kWh
